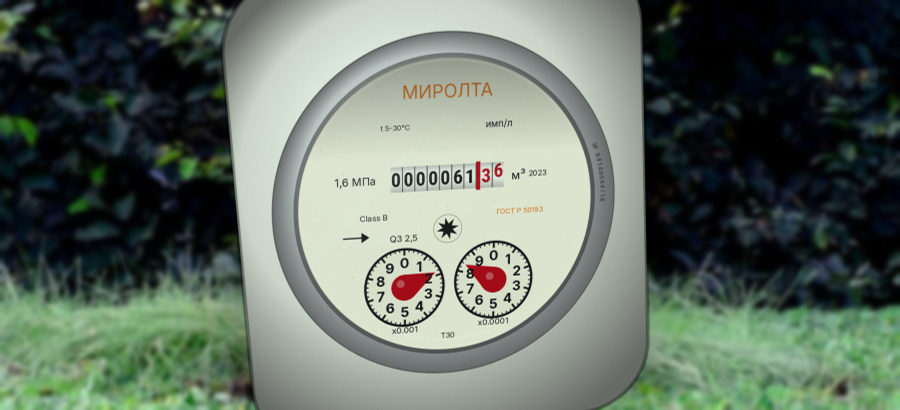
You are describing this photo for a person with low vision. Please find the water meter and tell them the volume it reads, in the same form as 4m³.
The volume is 61.3618m³
